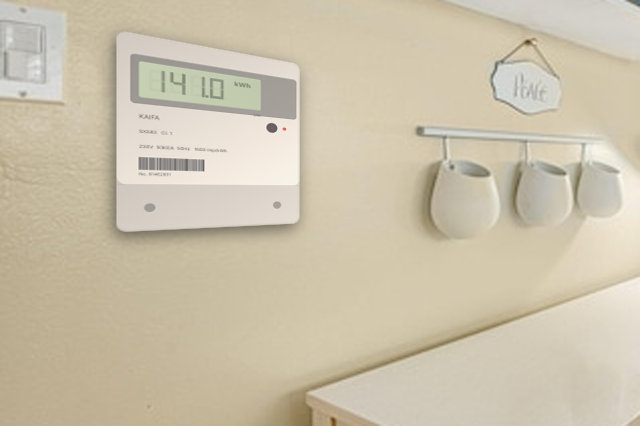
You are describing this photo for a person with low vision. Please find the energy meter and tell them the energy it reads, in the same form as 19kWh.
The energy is 141.0kWh
